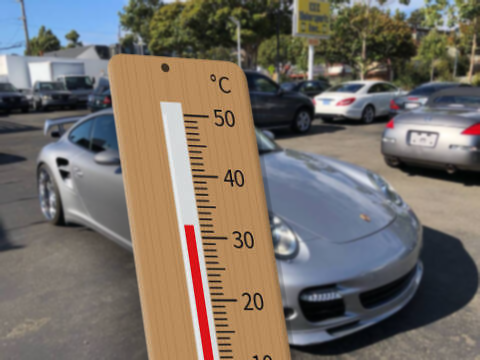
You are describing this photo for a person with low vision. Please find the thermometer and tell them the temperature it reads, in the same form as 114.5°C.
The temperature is 32°C
